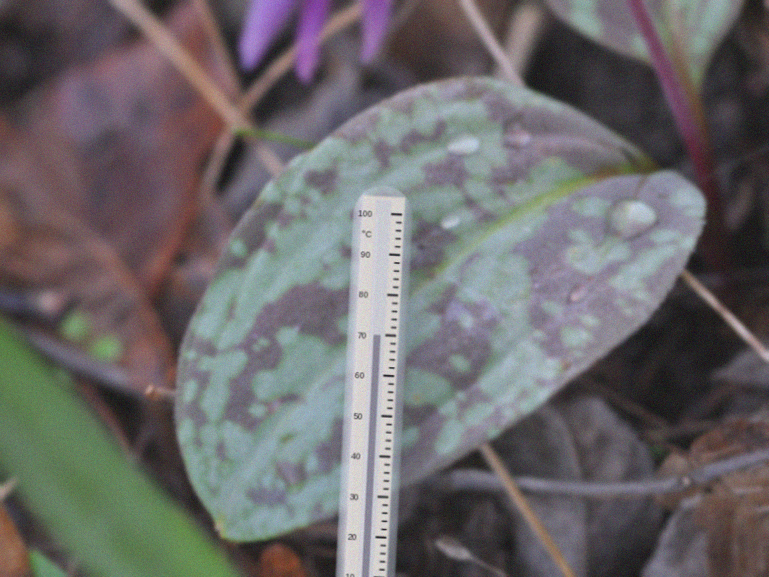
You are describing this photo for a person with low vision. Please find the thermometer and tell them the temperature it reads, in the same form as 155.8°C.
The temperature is 70°C
